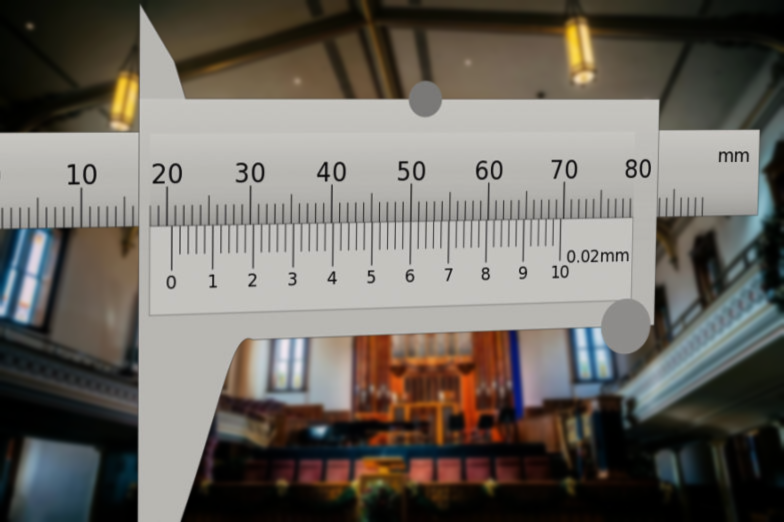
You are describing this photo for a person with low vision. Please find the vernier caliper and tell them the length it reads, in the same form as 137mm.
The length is 20.6mm
